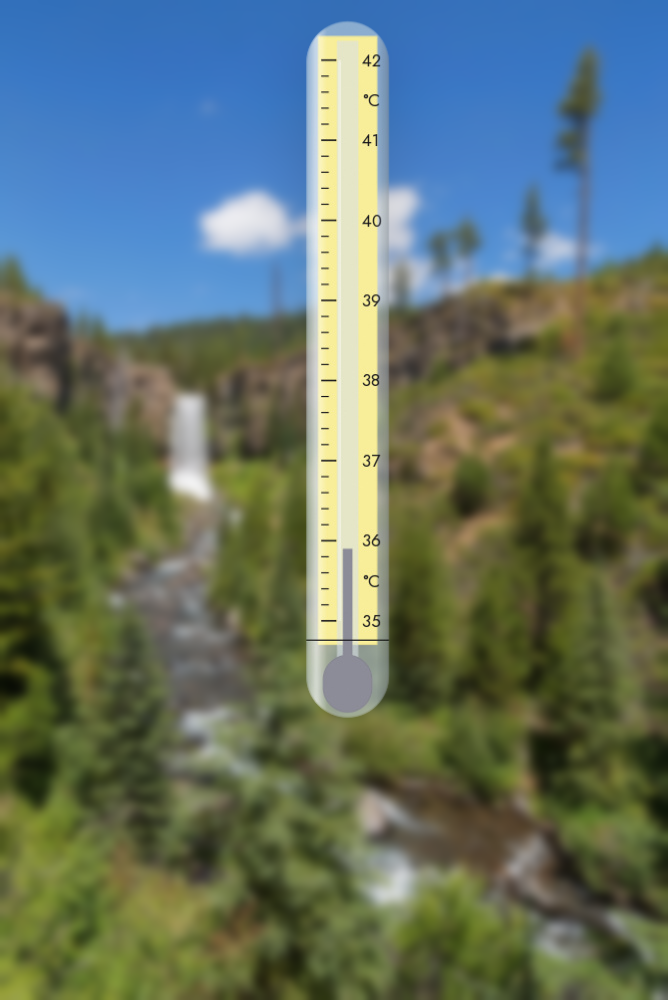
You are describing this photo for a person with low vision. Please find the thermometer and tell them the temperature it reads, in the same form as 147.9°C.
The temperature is 35.9°C
